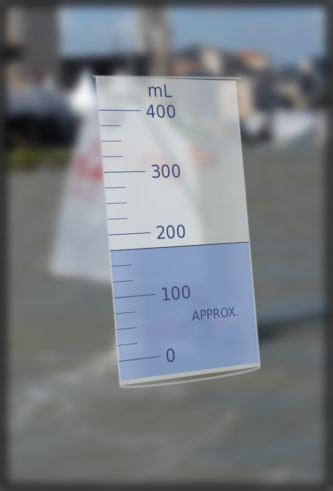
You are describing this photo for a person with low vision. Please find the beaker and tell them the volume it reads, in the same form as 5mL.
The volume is 175mL
